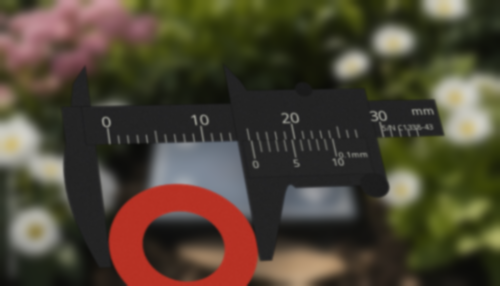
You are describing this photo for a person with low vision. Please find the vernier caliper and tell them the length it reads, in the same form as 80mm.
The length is 15.2mm
